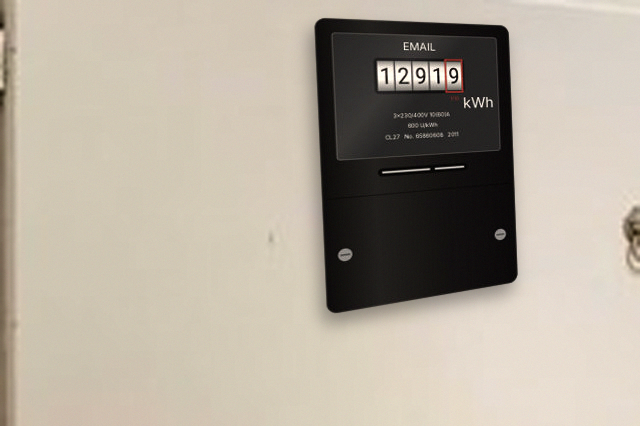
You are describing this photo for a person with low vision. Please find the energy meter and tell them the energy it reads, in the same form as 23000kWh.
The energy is 1291.9kWh
